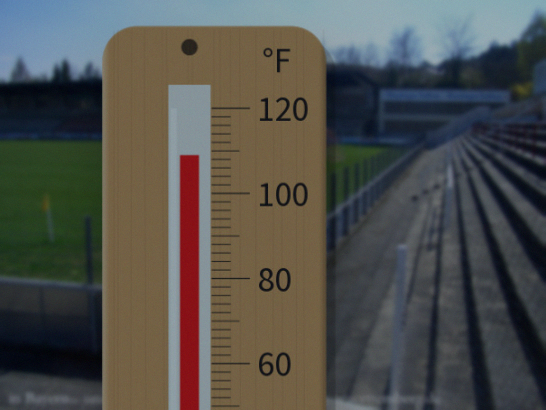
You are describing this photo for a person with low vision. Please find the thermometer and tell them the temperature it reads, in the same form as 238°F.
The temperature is 109°F
